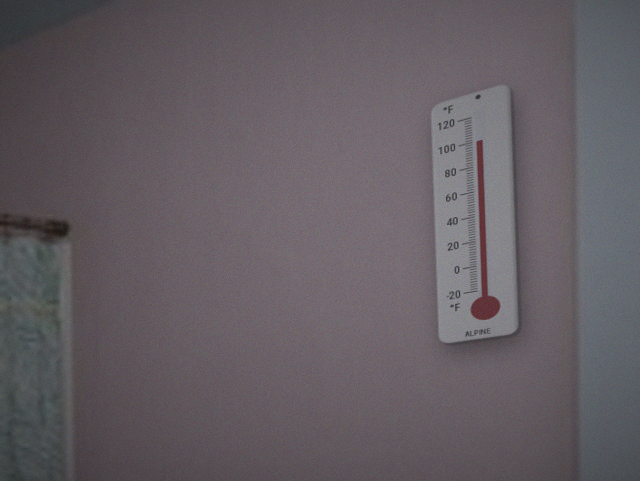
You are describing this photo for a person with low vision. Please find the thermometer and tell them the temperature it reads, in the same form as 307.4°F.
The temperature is 100°F
